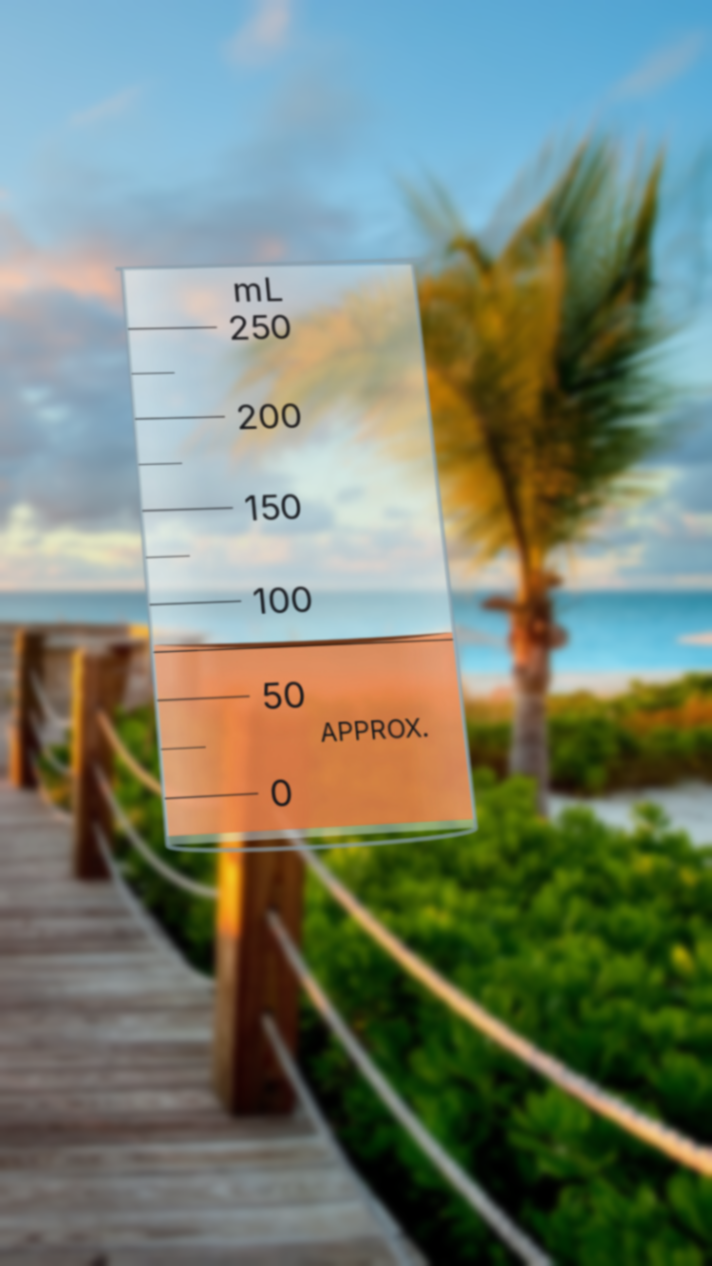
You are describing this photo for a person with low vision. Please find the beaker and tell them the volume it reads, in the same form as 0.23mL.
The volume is 75mL
